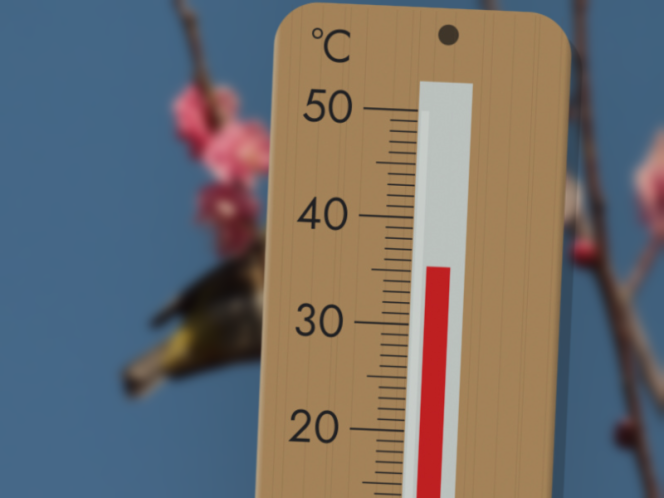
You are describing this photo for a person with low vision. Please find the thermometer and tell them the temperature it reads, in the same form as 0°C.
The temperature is 35.5°C
